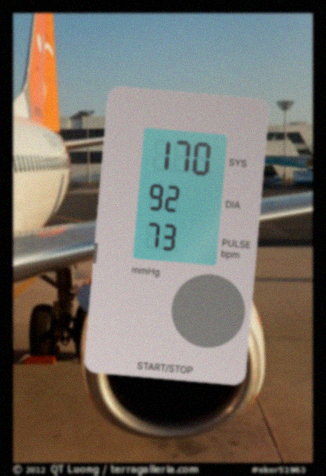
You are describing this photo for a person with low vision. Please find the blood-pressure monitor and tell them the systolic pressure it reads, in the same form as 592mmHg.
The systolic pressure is 170mmHg
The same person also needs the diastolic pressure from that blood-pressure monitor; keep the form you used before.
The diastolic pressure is 92mmHg
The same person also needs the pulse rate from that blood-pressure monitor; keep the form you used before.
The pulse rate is 73bpm
